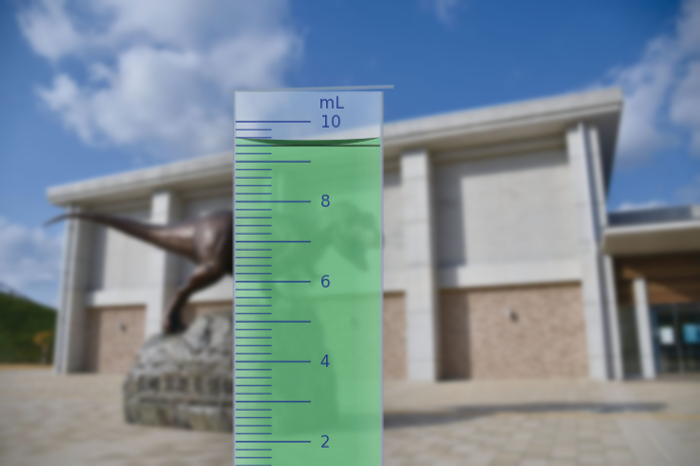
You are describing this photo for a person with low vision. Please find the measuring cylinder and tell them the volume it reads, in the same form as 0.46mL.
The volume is 9.4mL
